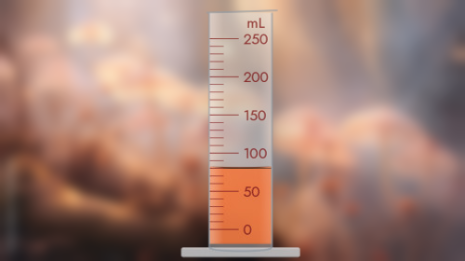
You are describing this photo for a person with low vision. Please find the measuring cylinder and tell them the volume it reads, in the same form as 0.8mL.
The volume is 80mL
